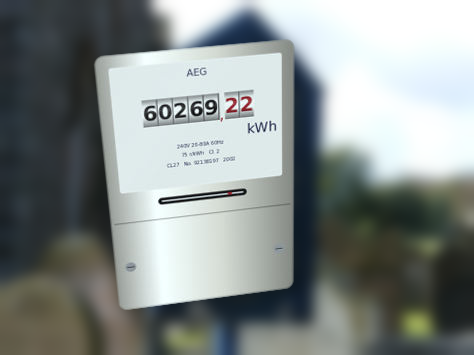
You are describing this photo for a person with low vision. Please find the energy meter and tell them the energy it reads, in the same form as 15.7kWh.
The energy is 60269.22kWh
